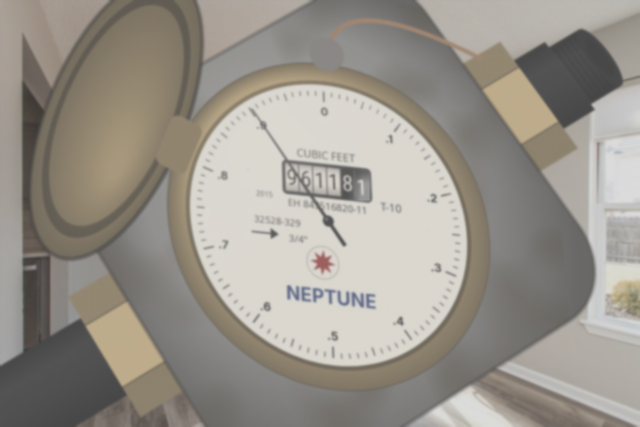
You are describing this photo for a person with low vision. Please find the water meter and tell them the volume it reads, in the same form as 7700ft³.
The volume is 961180.90ft³
